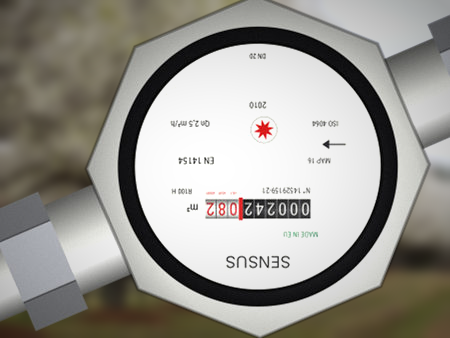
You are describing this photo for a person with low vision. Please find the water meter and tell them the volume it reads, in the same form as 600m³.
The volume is 242.082m³
